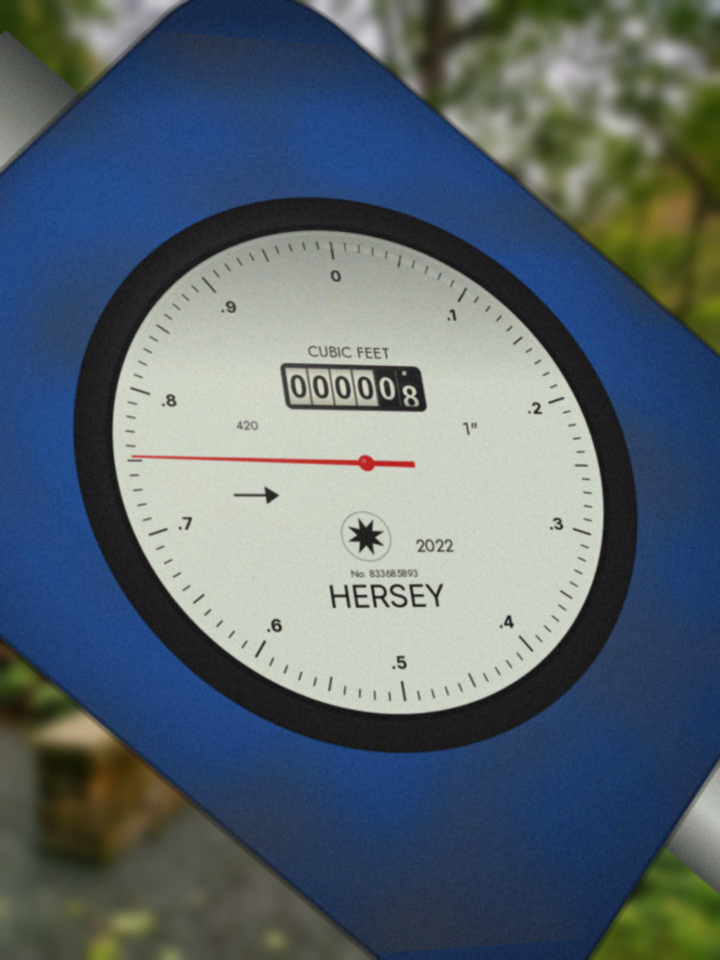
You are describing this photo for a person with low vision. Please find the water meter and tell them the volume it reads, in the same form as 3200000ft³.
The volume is 7.75ft³
